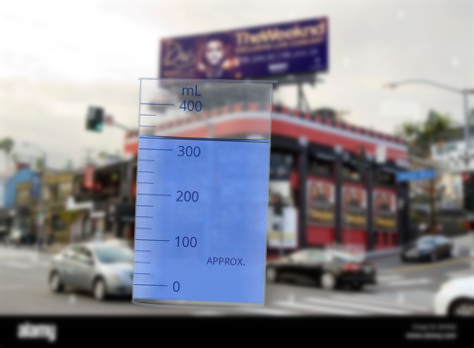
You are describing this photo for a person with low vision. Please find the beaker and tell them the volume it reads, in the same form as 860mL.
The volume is 325mL
